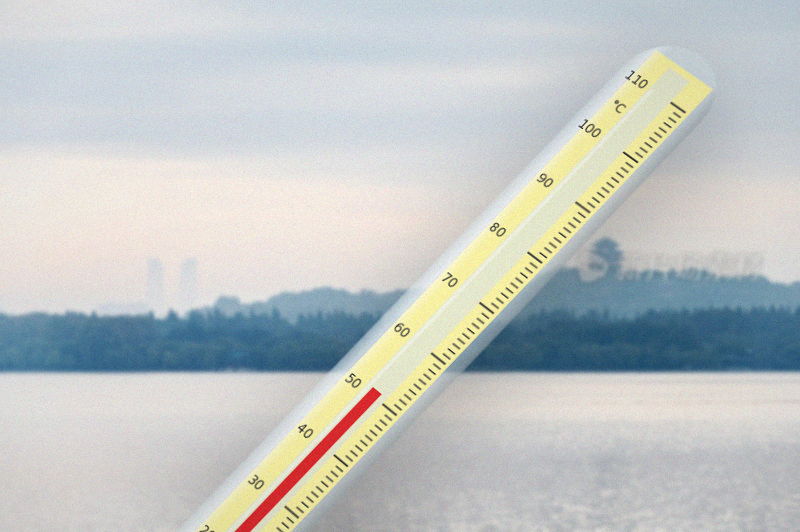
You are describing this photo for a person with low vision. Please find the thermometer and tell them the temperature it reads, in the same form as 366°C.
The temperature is 51°C
